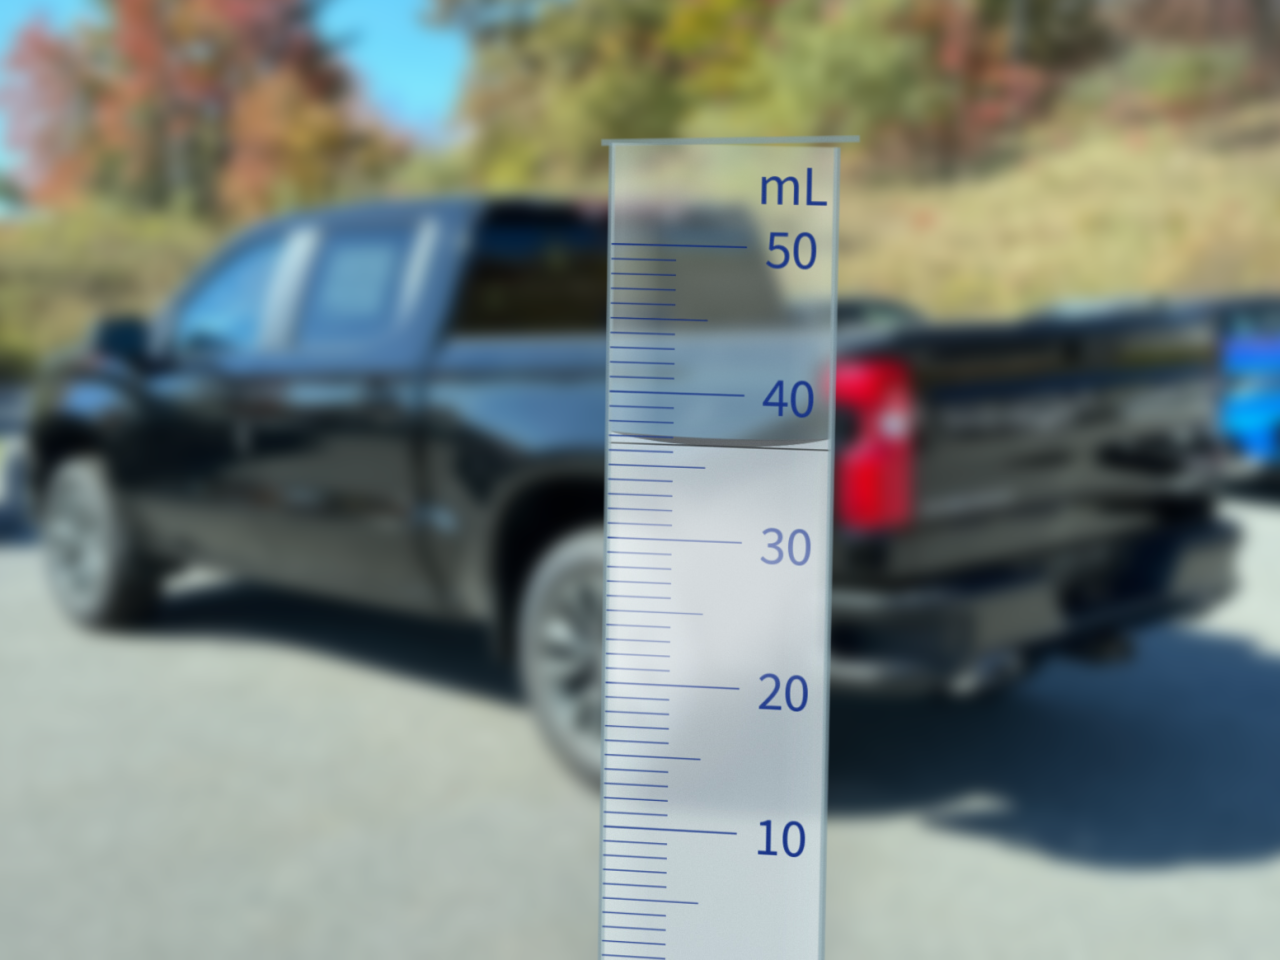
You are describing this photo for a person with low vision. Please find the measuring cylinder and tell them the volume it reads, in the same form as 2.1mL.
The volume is 36.5mL
